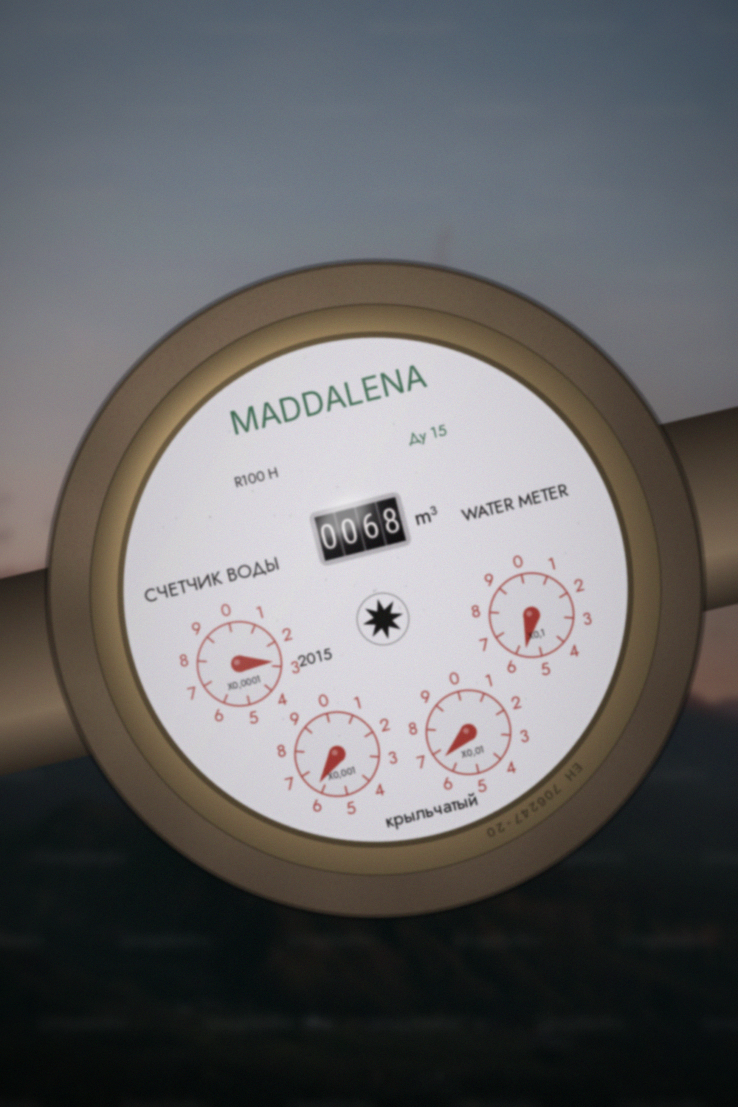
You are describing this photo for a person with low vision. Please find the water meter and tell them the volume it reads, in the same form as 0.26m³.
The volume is 68.5662m³
